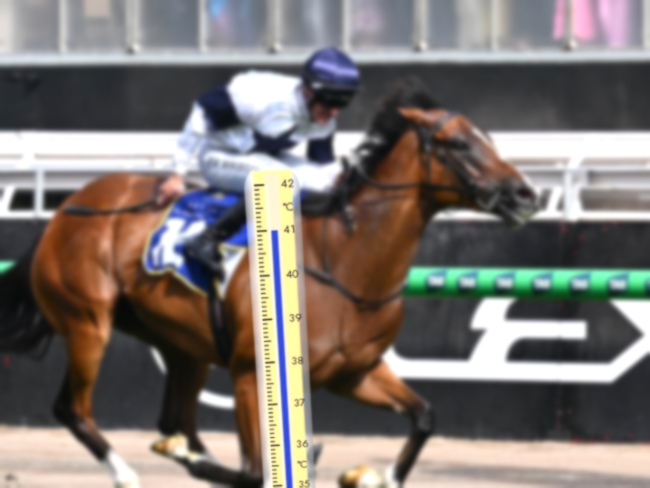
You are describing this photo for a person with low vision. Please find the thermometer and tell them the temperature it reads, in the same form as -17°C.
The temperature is 41°C
